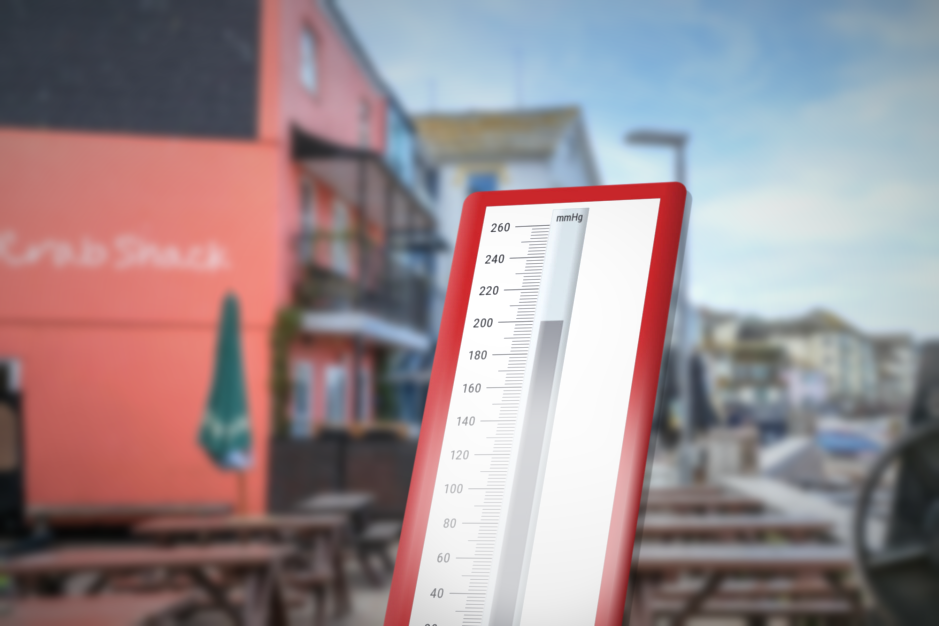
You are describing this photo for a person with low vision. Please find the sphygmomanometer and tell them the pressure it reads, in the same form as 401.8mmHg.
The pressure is 200mmHg
